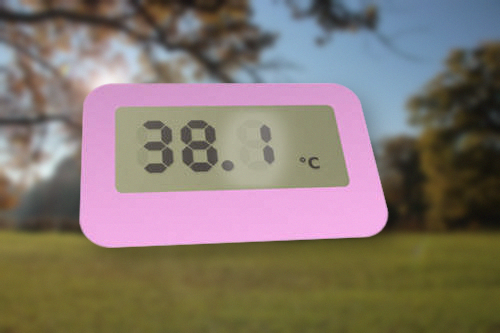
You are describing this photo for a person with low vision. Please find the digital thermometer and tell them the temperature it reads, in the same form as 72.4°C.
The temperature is 38.1°C
